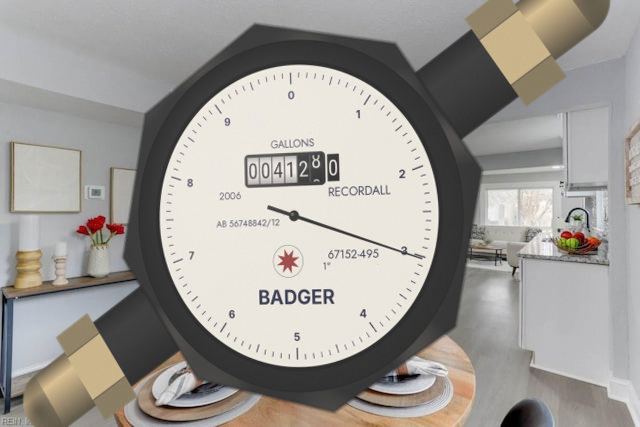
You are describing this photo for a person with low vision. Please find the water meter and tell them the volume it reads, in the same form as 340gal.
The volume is 41283.0gal
